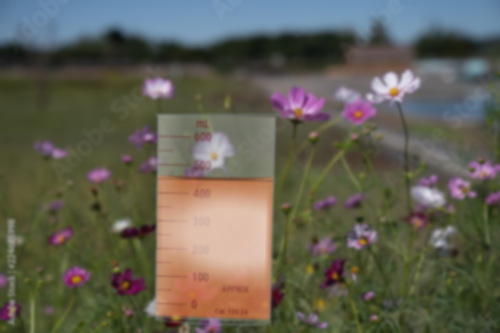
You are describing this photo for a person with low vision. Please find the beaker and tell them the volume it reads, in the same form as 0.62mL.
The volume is 450mL
